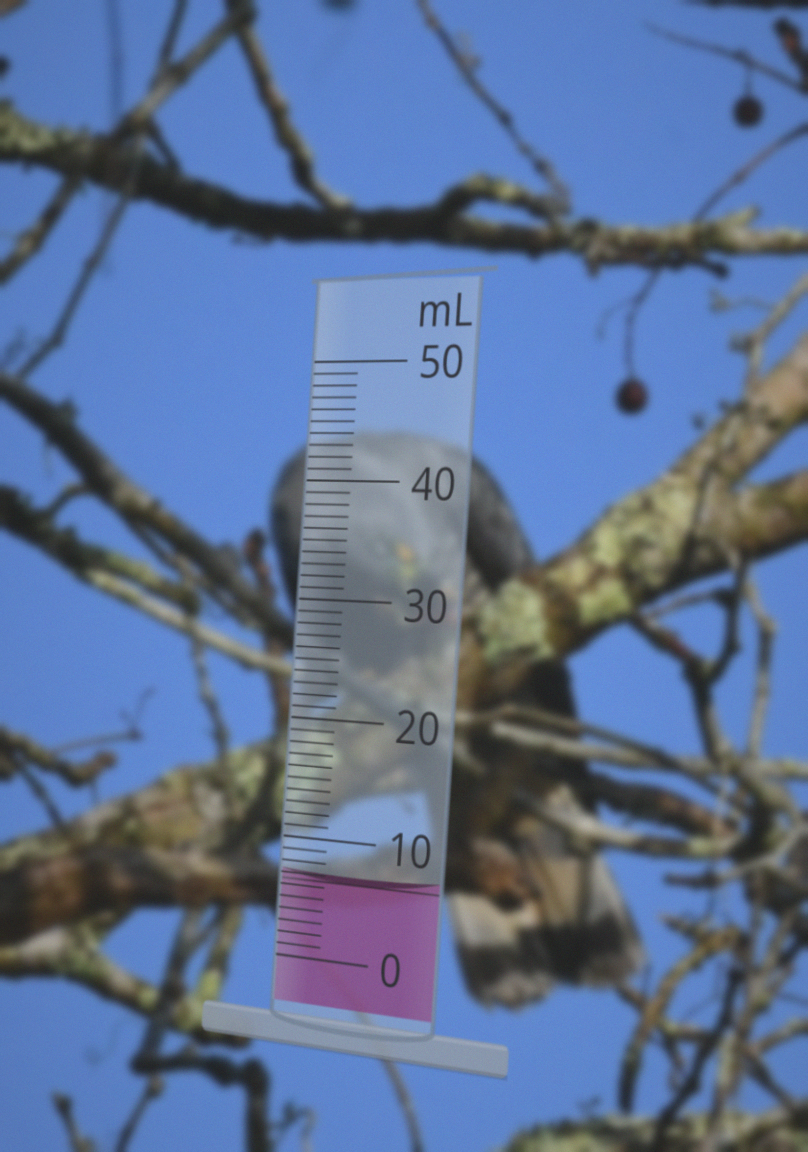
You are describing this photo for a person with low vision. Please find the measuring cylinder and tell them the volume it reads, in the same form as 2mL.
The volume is 6.5mL
